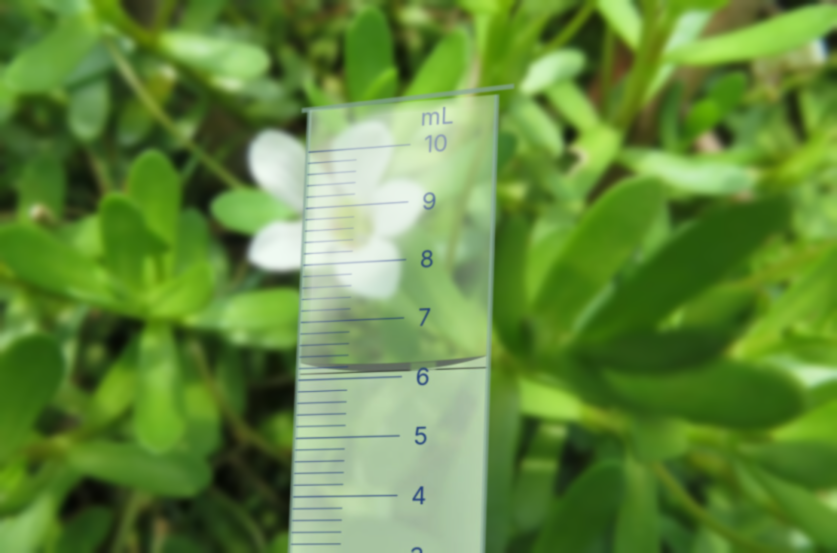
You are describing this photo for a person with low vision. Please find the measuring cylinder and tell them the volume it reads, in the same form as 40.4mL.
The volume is 6.1mL
